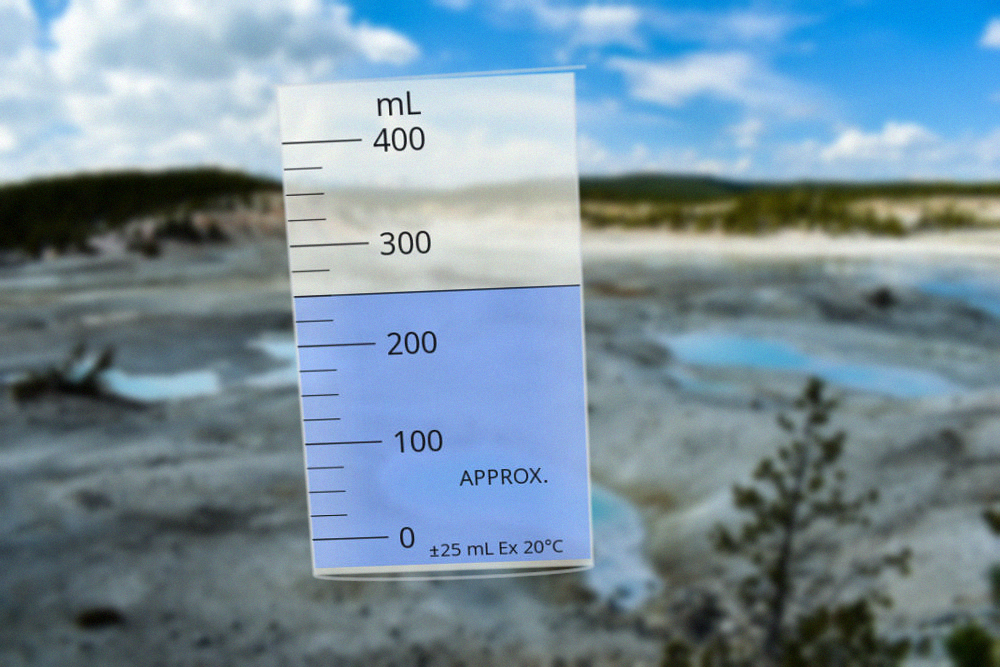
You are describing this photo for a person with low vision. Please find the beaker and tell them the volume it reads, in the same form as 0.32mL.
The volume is 250mL
